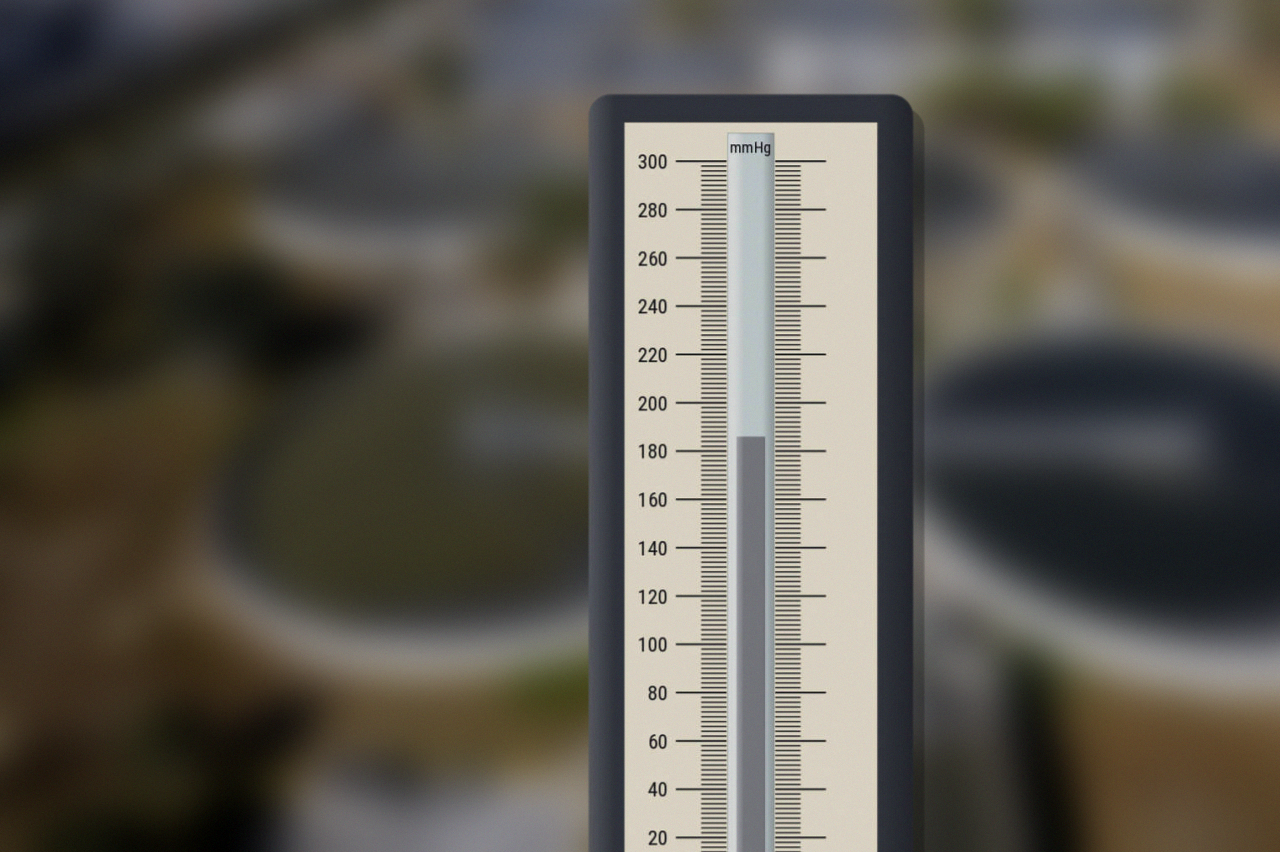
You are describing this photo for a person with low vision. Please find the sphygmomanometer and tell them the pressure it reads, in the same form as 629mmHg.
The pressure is 186mmHg
